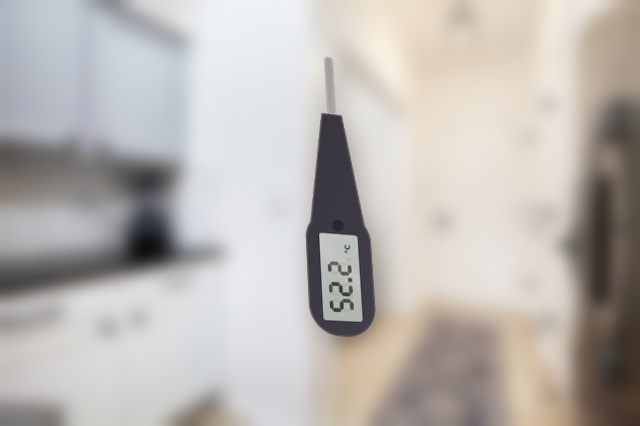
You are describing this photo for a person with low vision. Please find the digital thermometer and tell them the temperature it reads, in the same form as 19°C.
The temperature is 52.2°C
